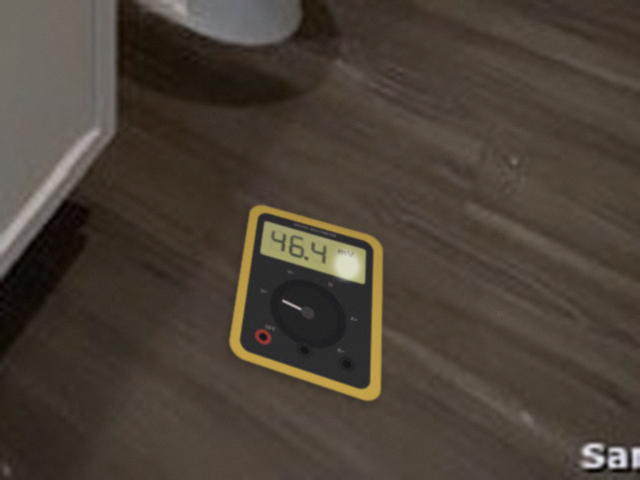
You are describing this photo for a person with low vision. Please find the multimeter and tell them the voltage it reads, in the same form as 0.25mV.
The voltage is 46.4mV
